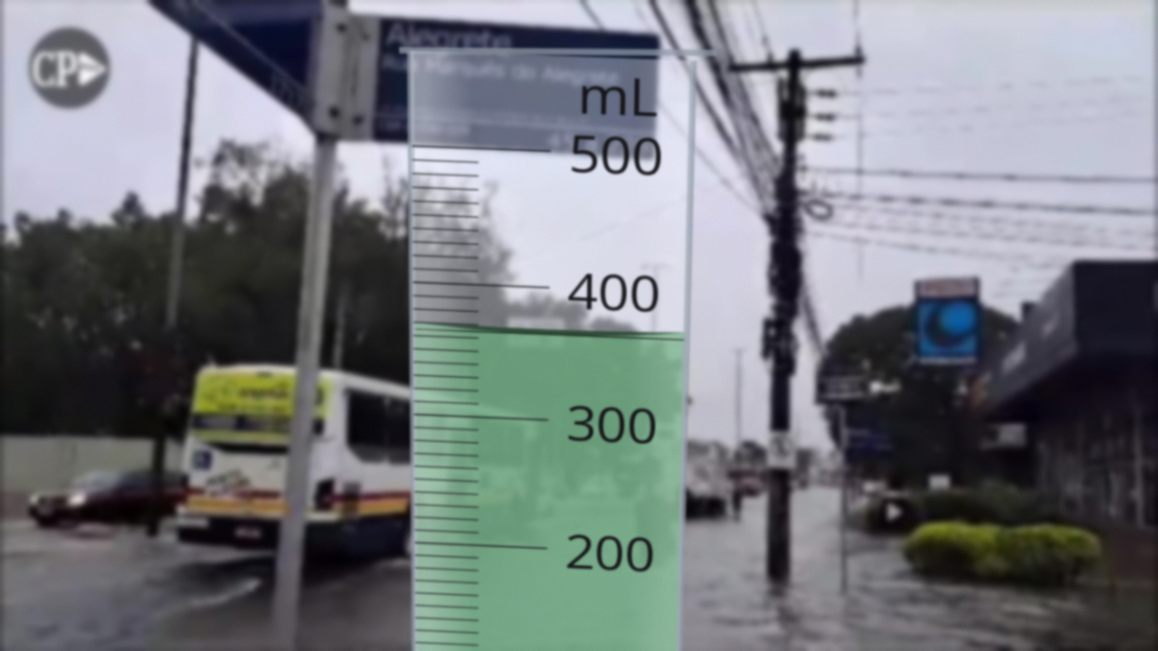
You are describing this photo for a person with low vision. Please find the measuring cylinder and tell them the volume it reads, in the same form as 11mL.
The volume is 365mL
